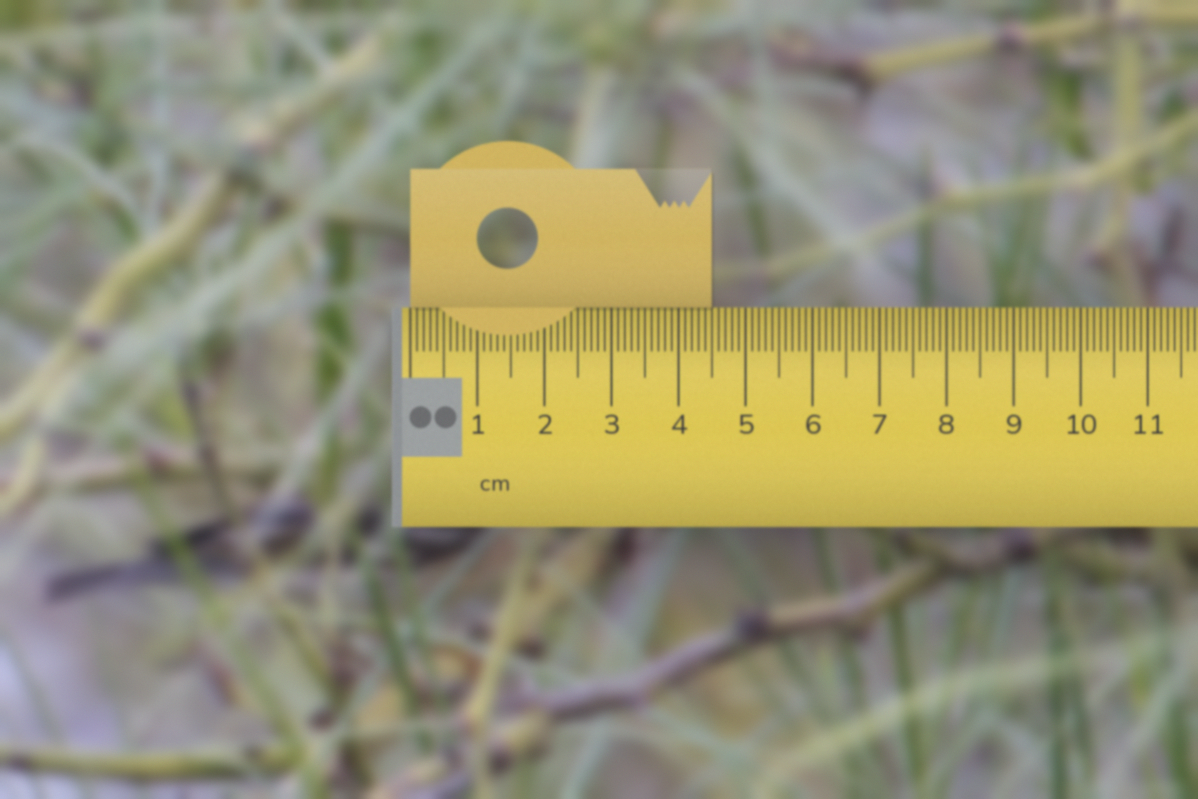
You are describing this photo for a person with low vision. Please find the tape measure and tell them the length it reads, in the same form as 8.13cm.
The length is 4.5cm
